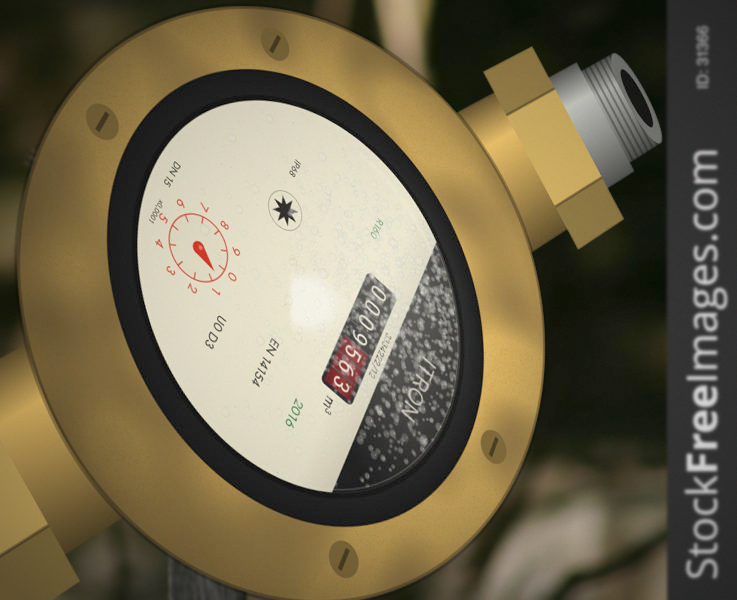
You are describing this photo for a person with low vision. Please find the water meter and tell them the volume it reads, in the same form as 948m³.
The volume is 9.5630m³
